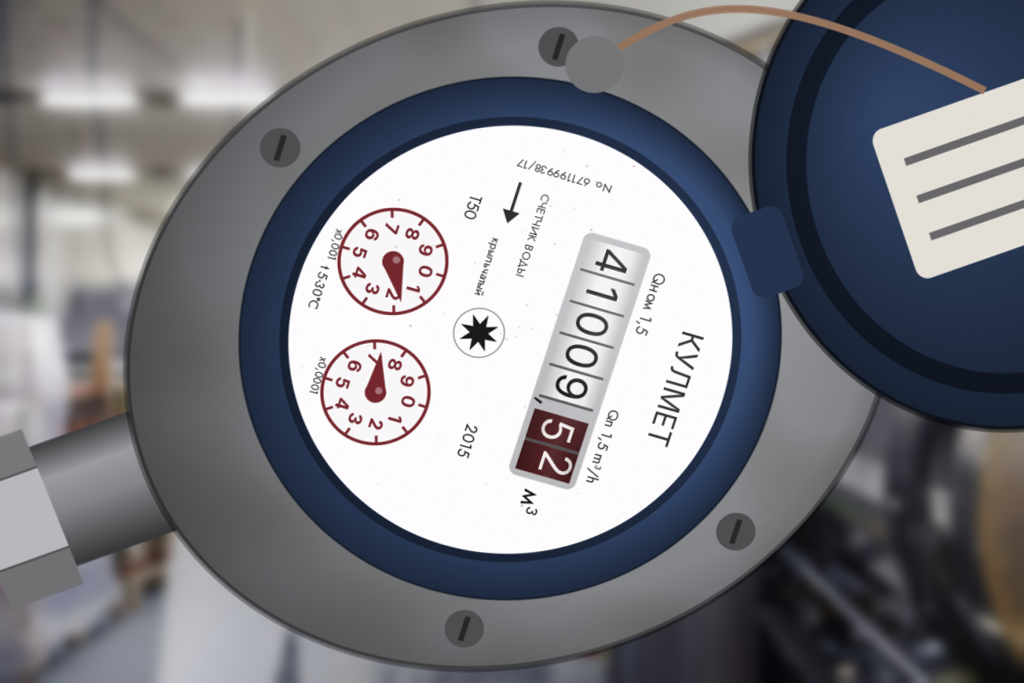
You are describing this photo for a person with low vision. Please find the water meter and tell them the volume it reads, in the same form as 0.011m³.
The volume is 41009.5217m³
